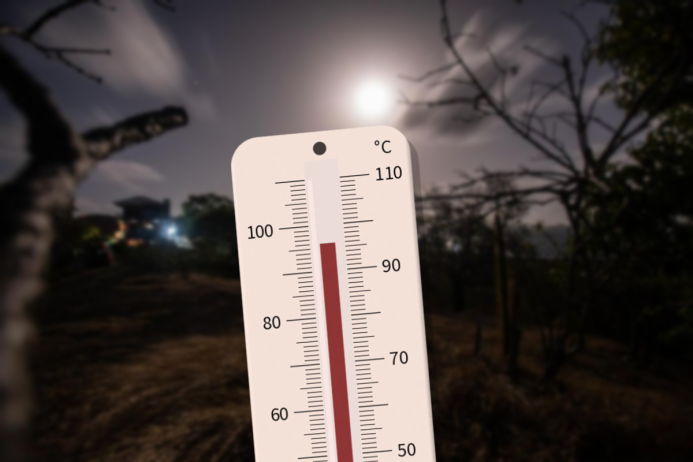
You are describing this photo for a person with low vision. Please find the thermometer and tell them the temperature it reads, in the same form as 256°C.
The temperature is 96°C
